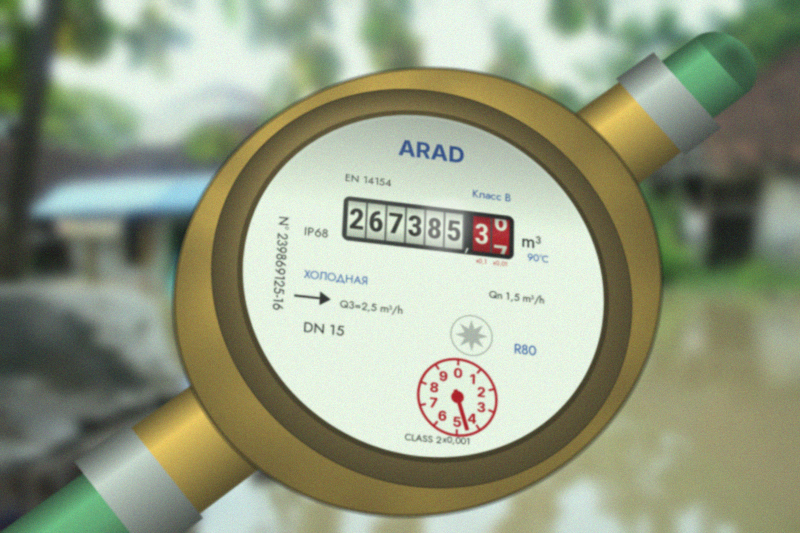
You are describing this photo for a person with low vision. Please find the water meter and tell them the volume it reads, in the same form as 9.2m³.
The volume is 267385.364m³
